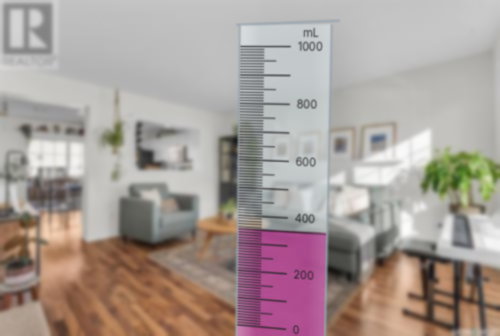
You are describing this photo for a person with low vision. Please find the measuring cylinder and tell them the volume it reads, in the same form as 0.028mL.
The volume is 350mL
